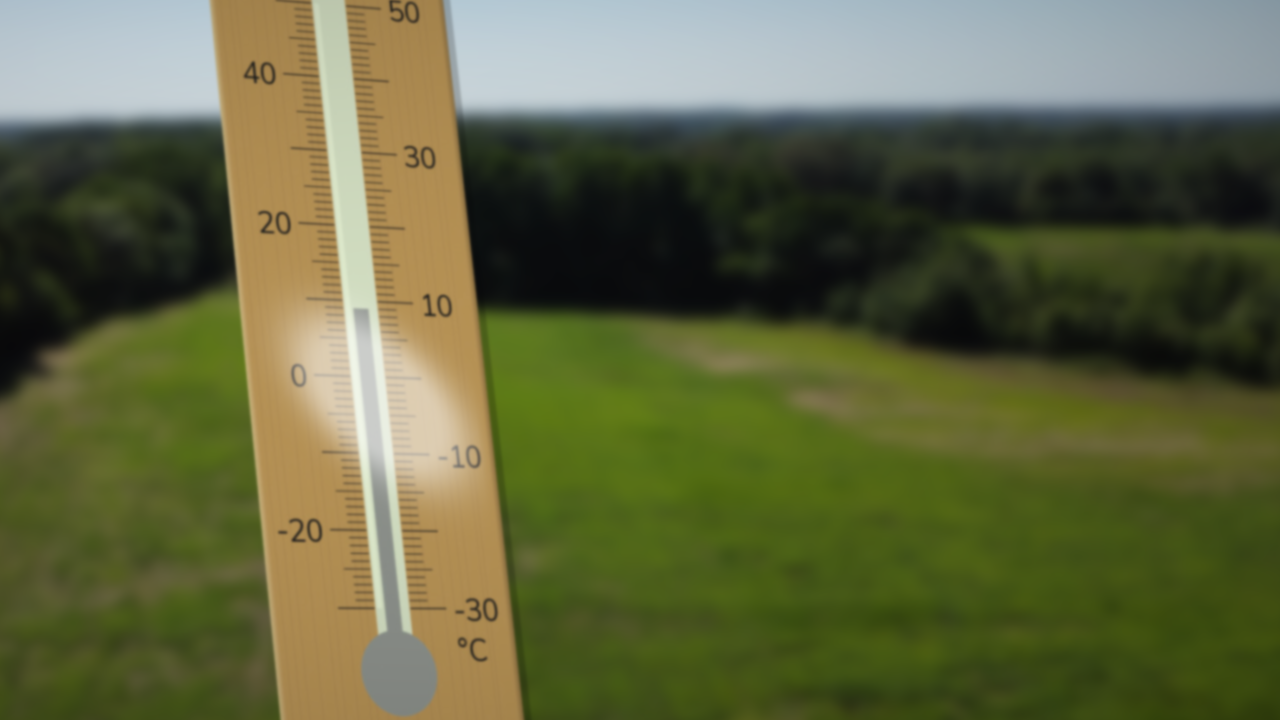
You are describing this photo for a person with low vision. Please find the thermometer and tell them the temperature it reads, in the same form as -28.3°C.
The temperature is 9°C
